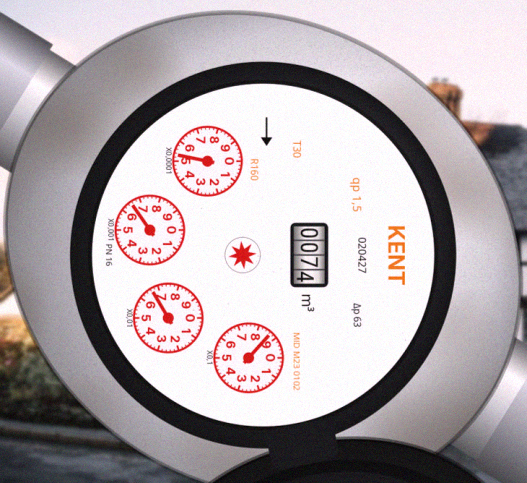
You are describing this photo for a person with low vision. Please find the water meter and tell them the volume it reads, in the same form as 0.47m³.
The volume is 73.8665m³
